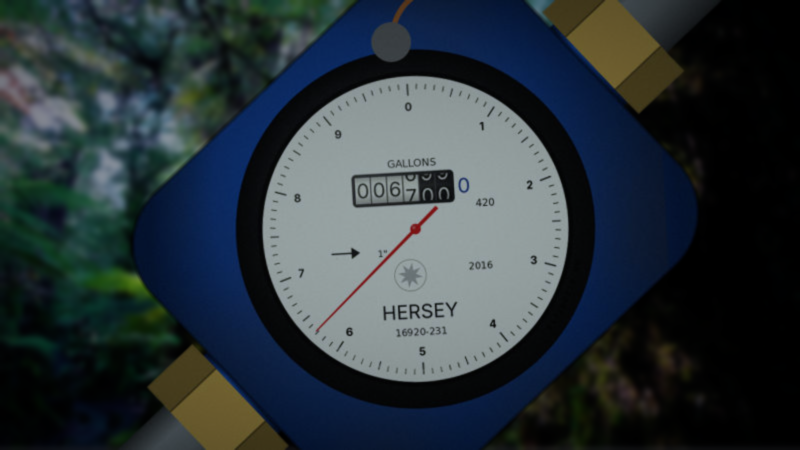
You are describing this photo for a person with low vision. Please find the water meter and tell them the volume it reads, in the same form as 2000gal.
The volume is 66996.3gal
